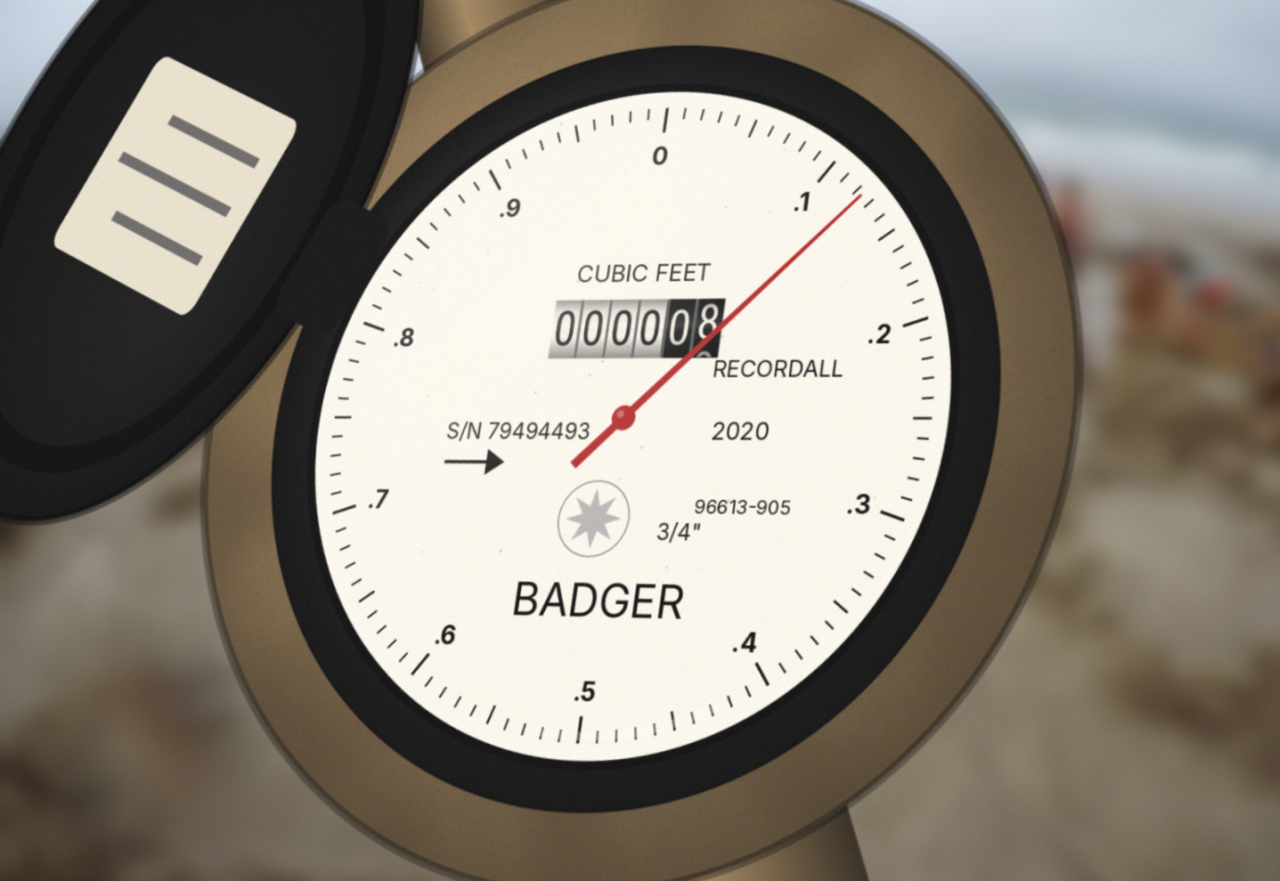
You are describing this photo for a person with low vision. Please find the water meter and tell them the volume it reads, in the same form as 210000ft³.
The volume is 8.12ft³
